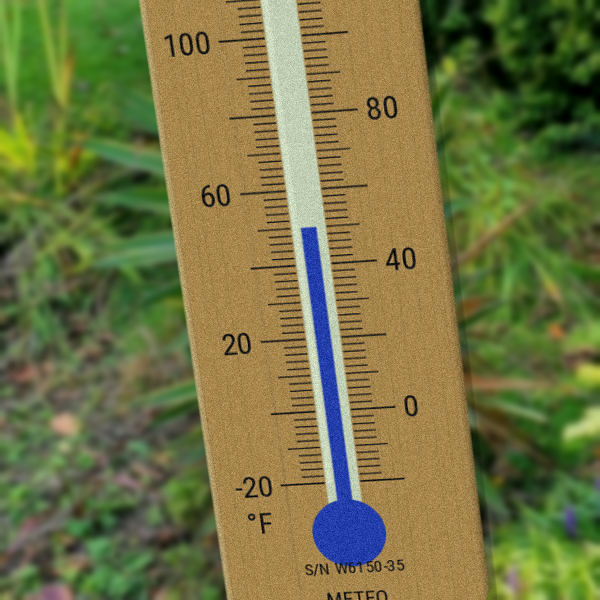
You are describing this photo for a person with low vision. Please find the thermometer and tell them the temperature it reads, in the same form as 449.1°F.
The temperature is 50°F
